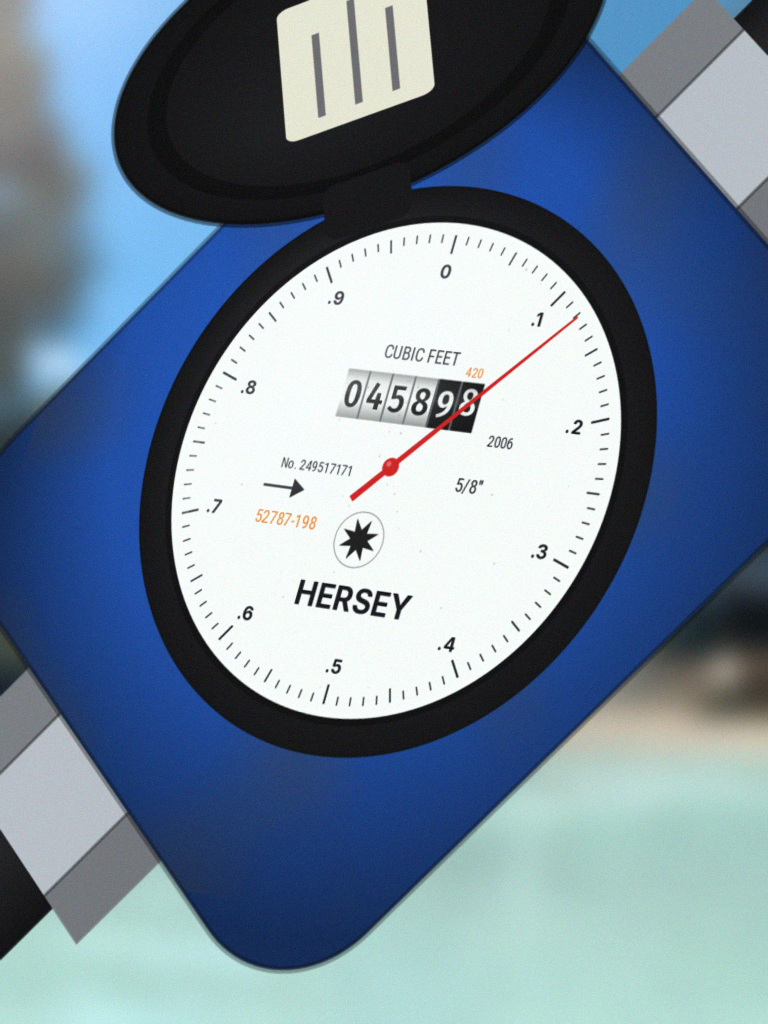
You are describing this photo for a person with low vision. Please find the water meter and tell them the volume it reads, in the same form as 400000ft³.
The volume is 45898.12ft³
